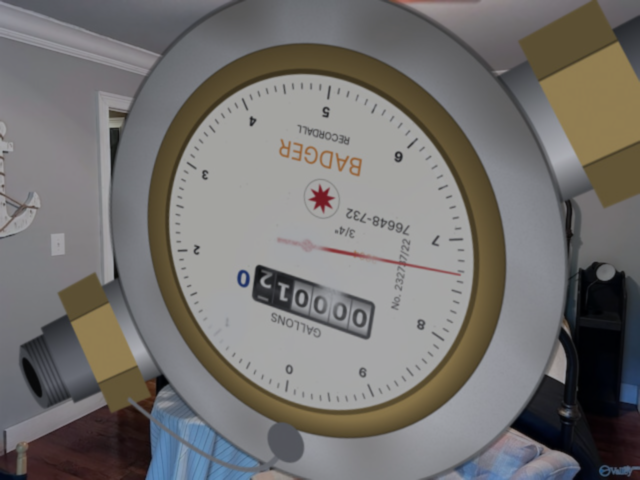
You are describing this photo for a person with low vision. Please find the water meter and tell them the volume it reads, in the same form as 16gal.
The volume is 117.3gal
